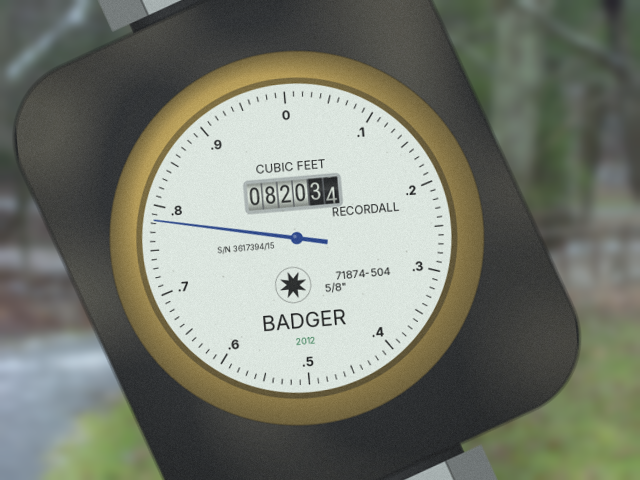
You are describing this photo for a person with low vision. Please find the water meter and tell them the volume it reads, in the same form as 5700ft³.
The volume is 82033.78ft³
